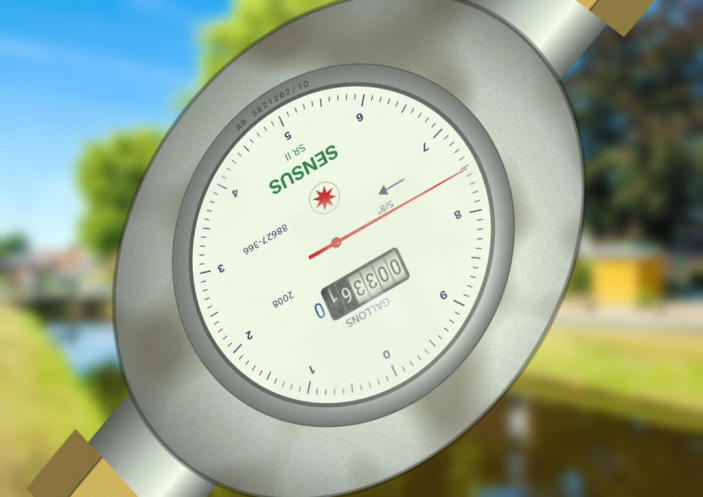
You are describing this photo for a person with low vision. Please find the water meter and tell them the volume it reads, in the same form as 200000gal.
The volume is 33607.5gal
